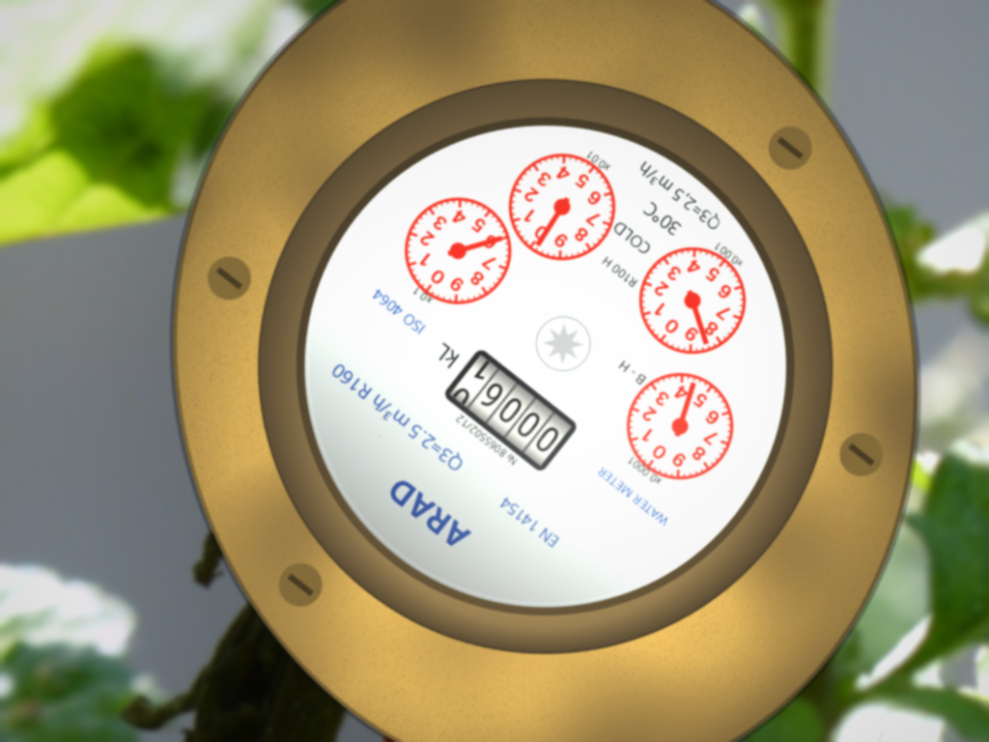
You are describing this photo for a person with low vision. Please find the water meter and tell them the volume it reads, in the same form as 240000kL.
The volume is 60.5984kL
